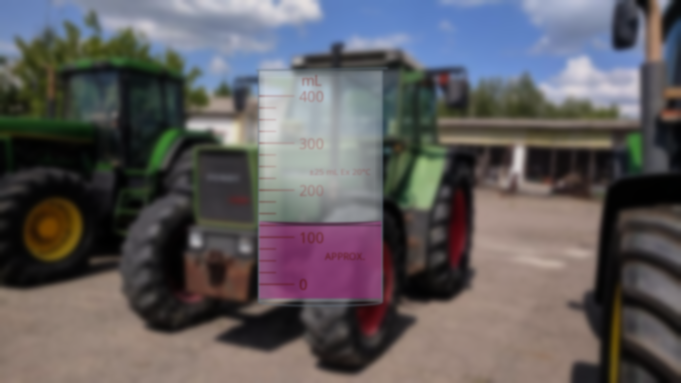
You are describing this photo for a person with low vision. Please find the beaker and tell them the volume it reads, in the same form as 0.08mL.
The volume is 125mL
